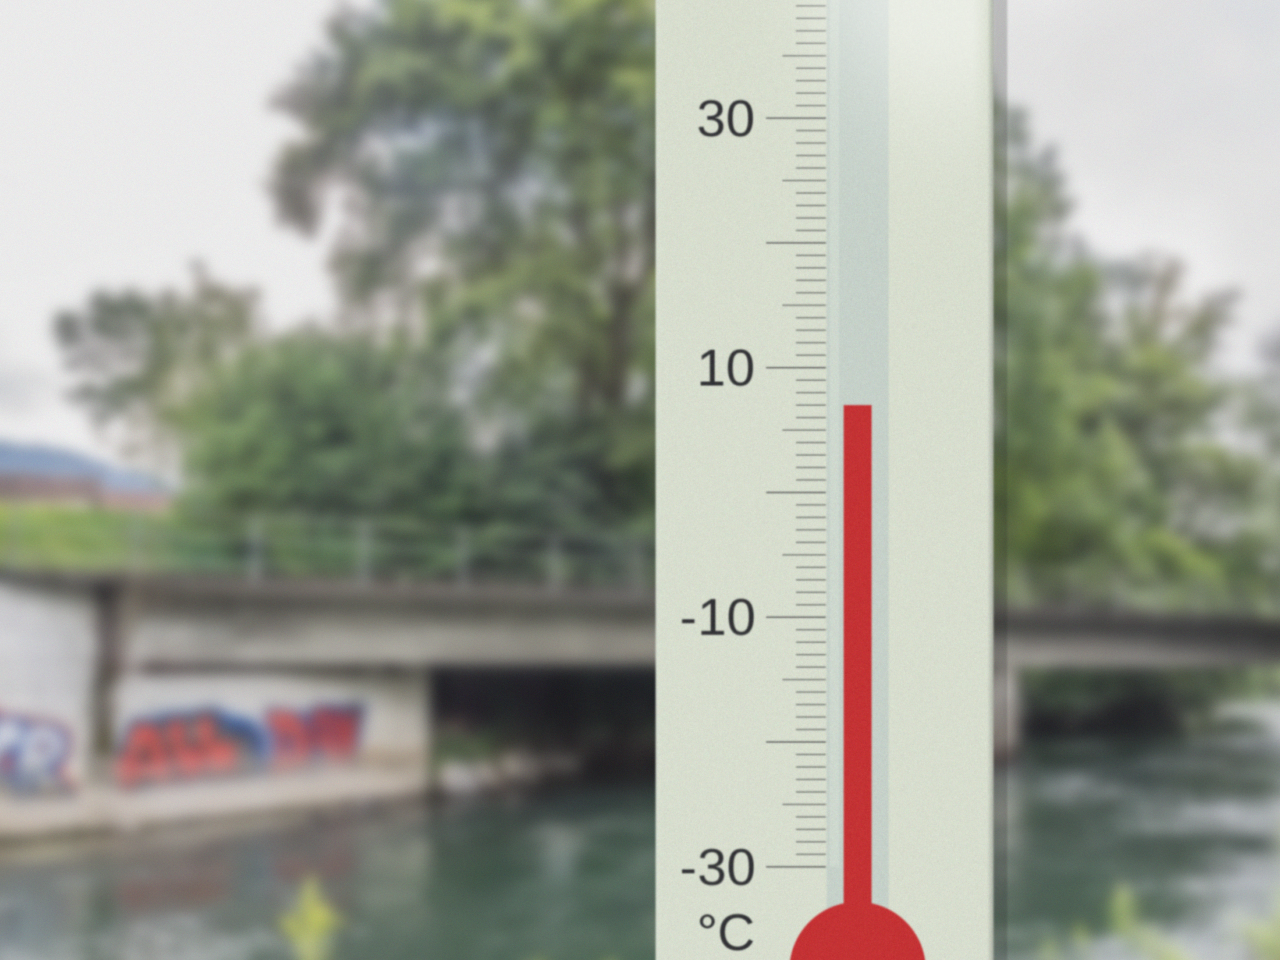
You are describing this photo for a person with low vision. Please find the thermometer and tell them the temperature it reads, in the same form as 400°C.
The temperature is 7°C
